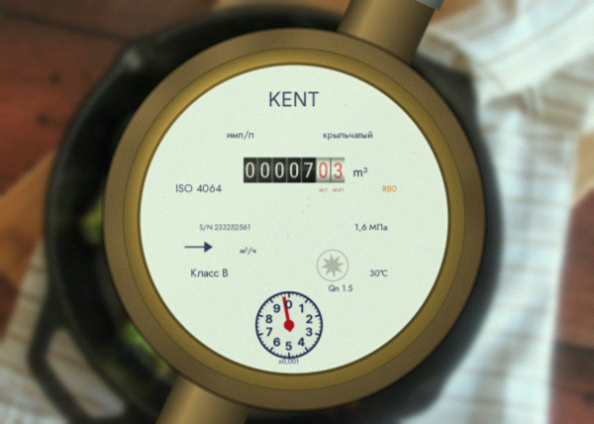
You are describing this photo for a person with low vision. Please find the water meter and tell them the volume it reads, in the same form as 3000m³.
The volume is 7.029m³
